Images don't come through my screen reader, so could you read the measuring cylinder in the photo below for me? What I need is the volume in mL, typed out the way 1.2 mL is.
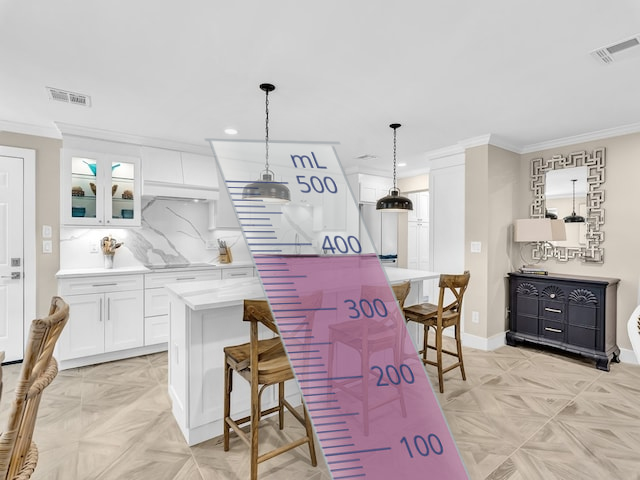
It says 380 mL
